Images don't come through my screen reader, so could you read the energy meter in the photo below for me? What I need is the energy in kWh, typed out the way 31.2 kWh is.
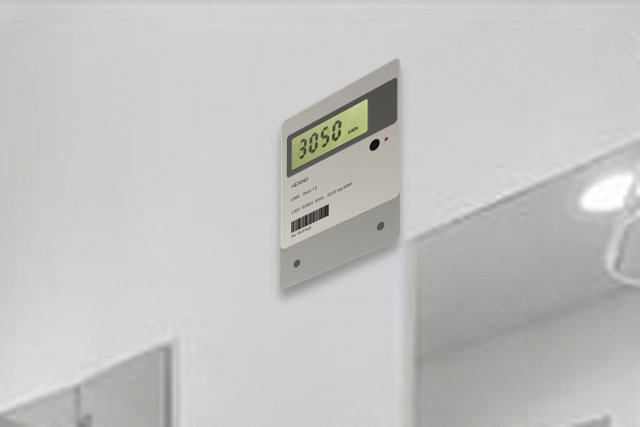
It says 3050 kWh
